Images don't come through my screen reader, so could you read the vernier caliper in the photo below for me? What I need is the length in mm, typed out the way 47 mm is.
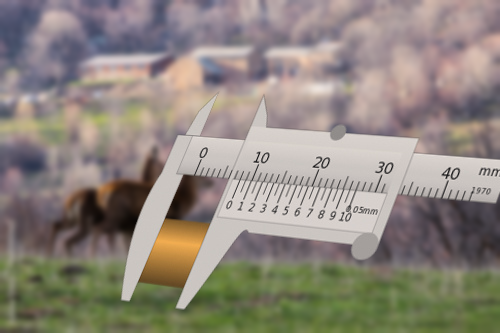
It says 8.0 mm
